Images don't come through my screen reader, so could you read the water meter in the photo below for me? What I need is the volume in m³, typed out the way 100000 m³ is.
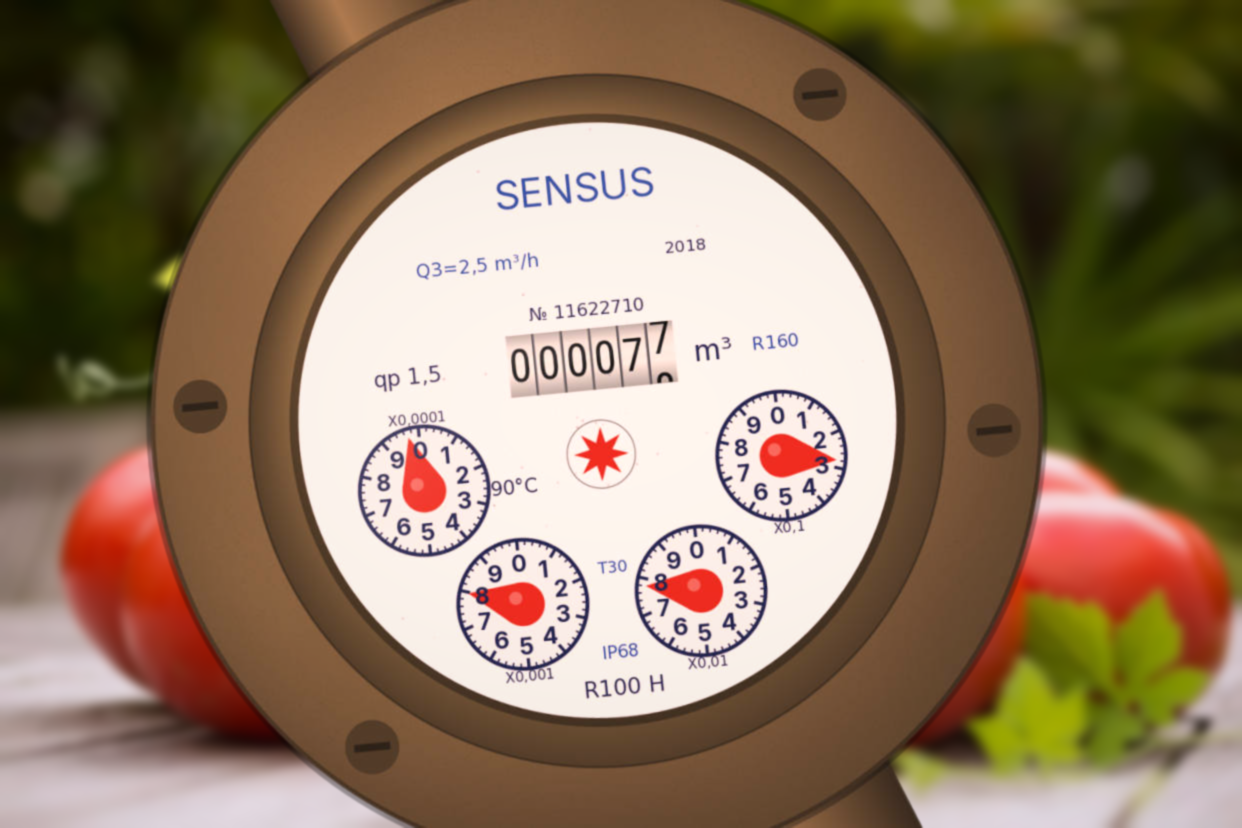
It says 77.2779 m³
